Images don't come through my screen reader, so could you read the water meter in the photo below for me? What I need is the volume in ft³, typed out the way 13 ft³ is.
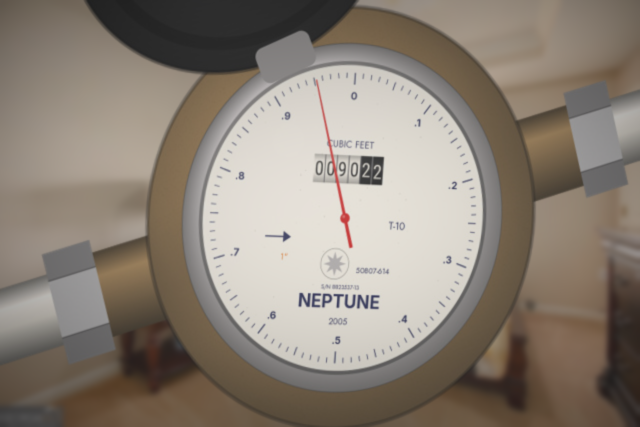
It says 9021.95 ft³
